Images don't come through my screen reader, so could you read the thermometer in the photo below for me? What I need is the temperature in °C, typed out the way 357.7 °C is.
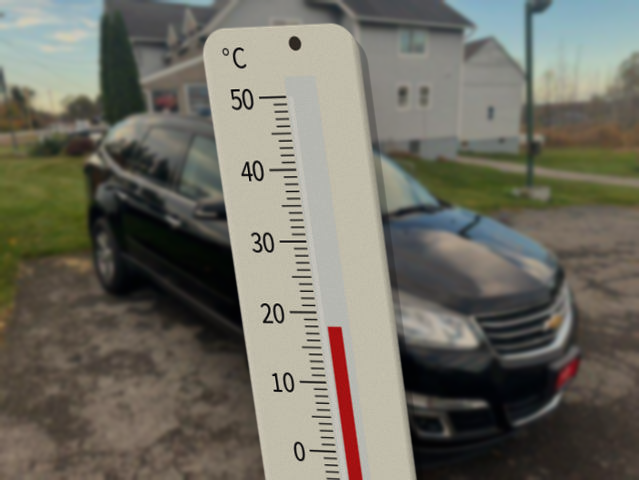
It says 18 °C
